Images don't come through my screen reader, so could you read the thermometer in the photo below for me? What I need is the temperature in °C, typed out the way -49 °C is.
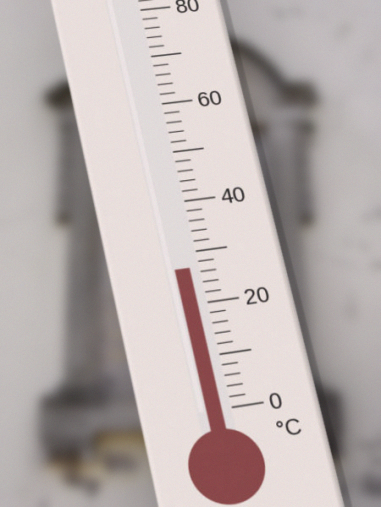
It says 27 °C
